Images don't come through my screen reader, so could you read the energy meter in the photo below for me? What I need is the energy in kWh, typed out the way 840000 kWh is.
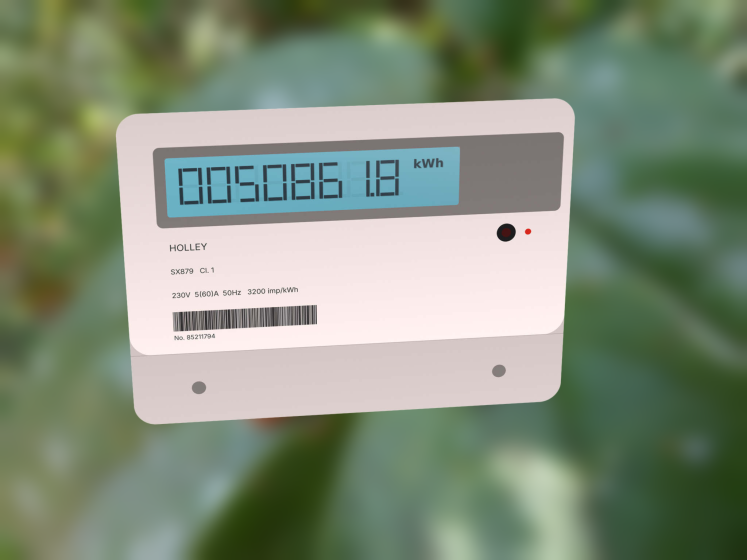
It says 50861.8 kWh
